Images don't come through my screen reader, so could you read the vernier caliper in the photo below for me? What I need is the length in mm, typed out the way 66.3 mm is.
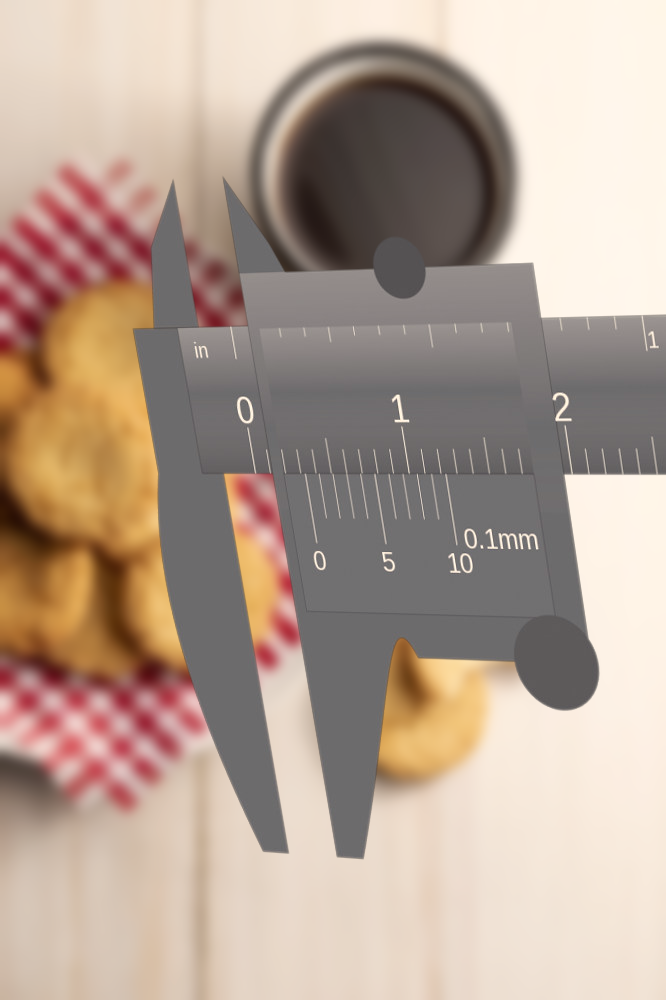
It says 3.3 mm
